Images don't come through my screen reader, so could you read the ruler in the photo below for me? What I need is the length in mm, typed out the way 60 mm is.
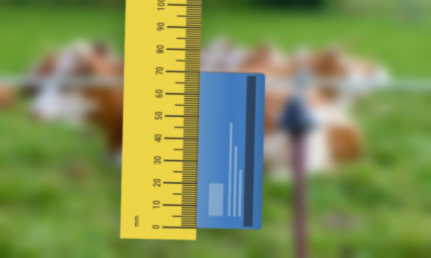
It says 70 mm
